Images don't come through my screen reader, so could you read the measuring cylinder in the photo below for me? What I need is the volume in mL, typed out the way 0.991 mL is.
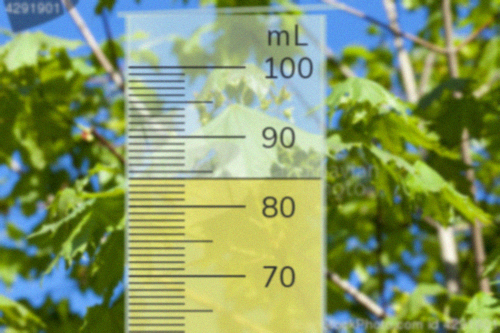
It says 84 mL
